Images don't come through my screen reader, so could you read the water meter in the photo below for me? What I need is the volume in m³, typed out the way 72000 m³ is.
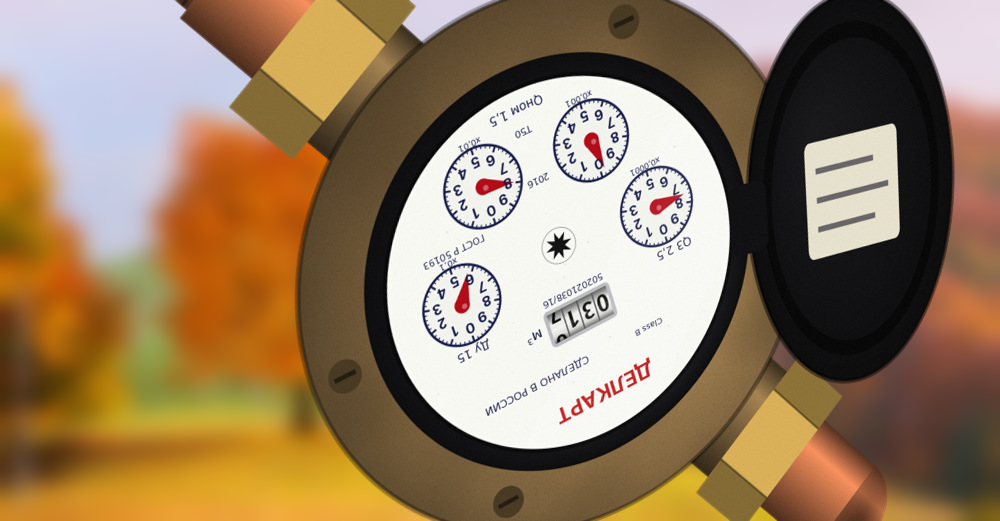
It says 316.5797 m³
